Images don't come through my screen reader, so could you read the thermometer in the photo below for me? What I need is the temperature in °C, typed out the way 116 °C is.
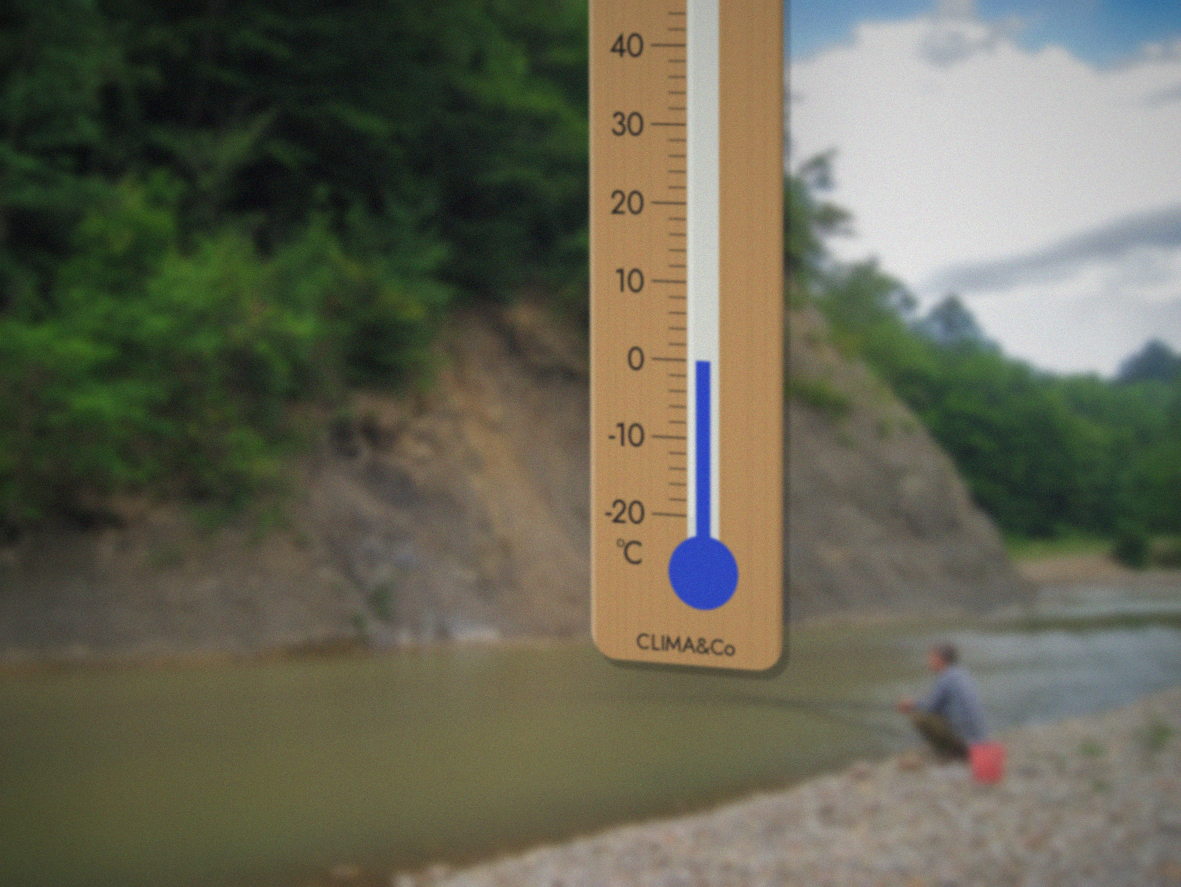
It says 0 °C
